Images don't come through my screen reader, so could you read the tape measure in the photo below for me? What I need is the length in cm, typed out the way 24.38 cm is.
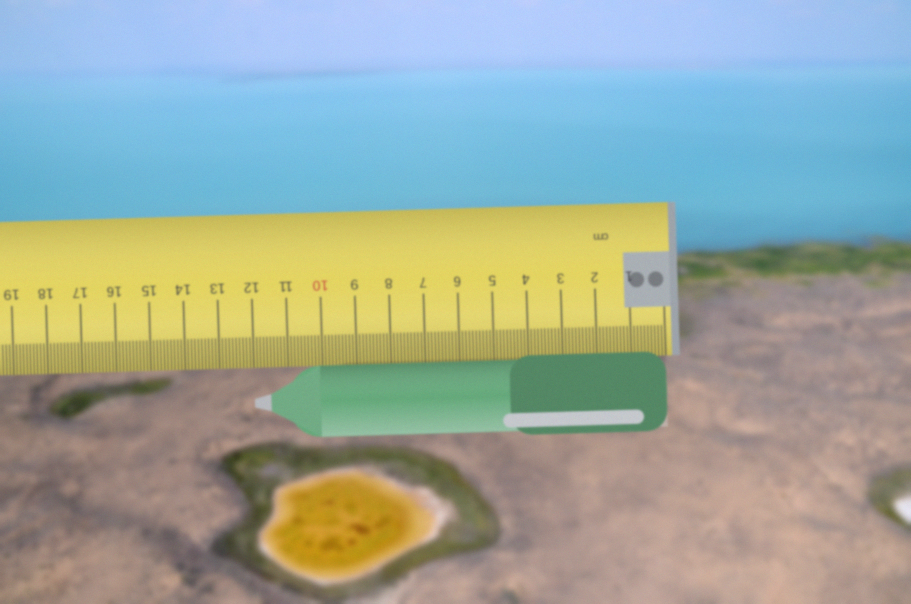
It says 12 cm
